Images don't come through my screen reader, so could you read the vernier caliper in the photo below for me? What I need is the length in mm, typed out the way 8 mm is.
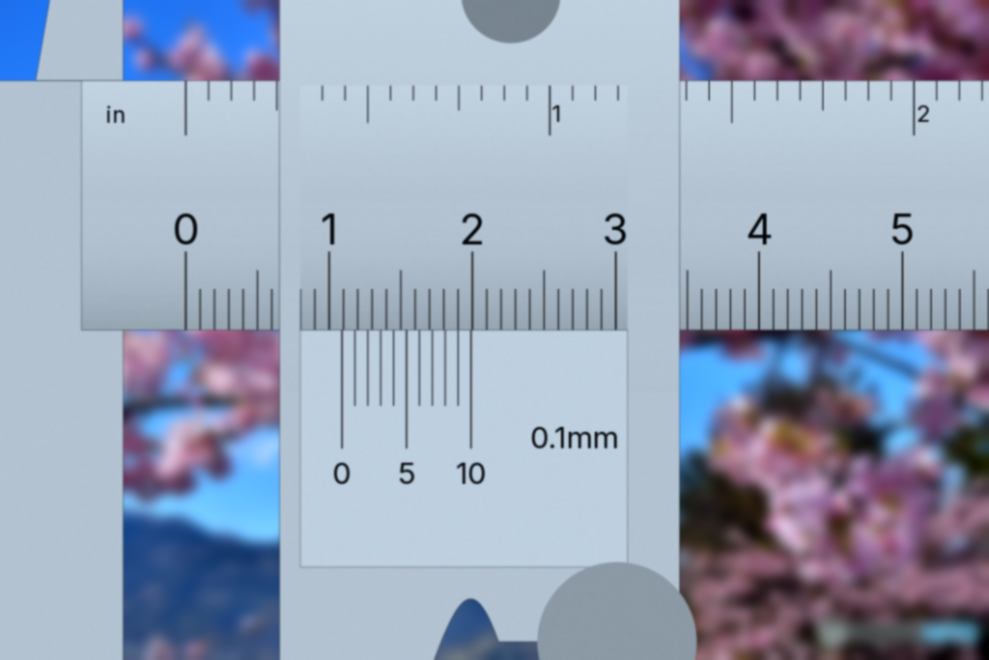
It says 10.9 mm
